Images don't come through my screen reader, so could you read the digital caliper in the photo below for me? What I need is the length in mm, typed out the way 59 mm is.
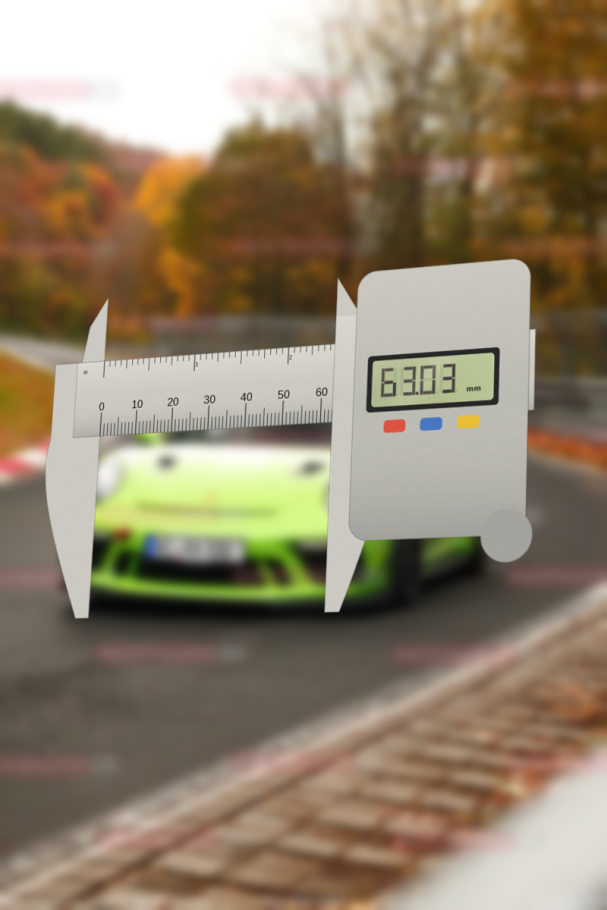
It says 63.03 mm
